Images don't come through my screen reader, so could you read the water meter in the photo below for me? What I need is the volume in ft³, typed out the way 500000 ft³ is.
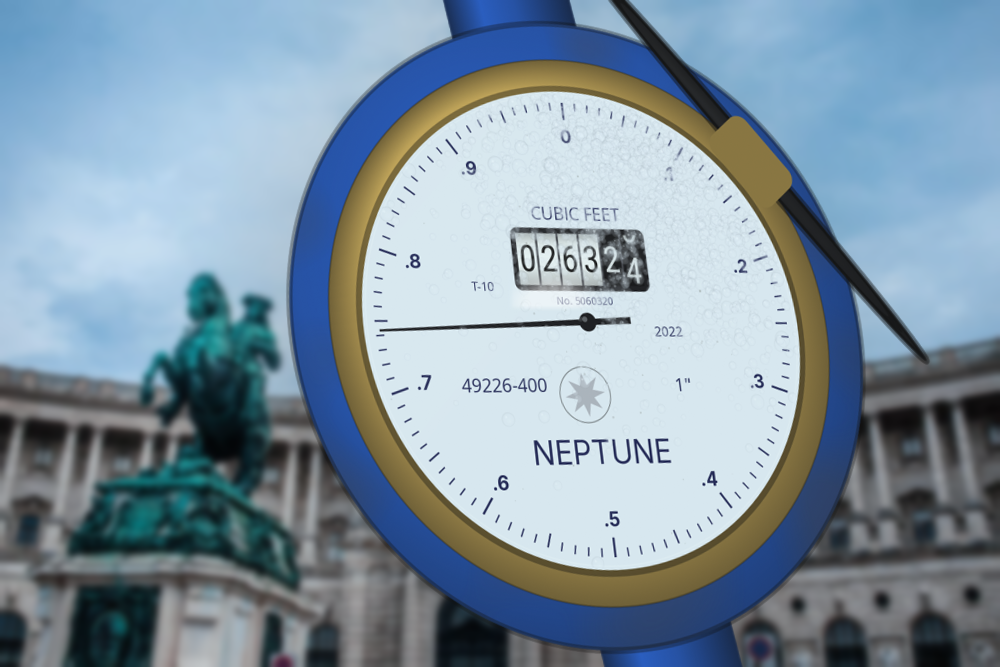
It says 26323.74 ft³
